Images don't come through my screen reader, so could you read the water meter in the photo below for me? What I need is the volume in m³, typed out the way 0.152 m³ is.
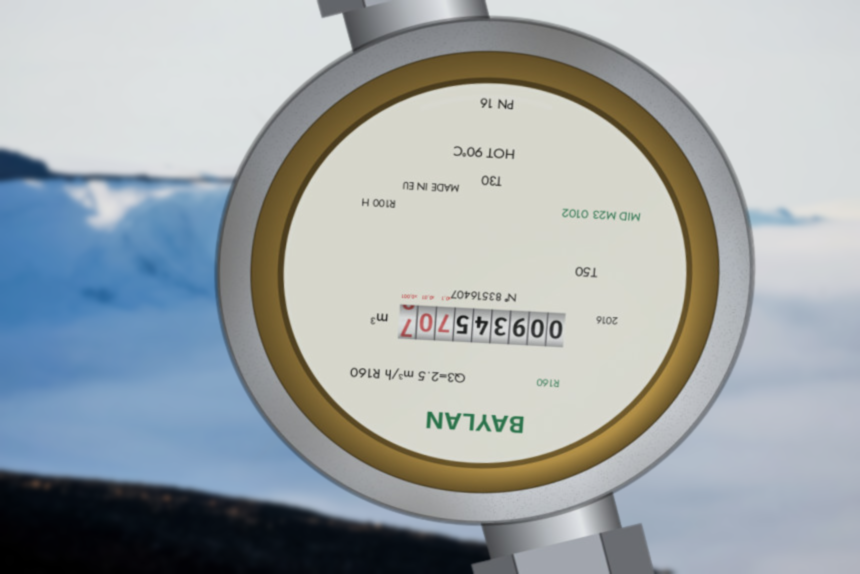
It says 9345.707 m³
